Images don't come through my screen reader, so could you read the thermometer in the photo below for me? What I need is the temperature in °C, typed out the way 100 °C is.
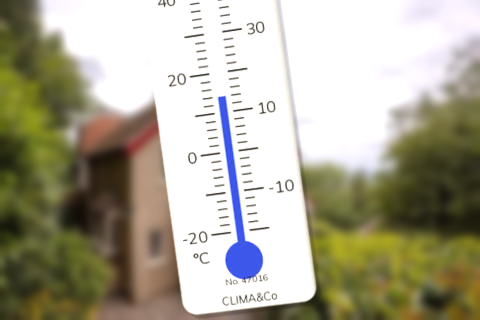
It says 14 °C
